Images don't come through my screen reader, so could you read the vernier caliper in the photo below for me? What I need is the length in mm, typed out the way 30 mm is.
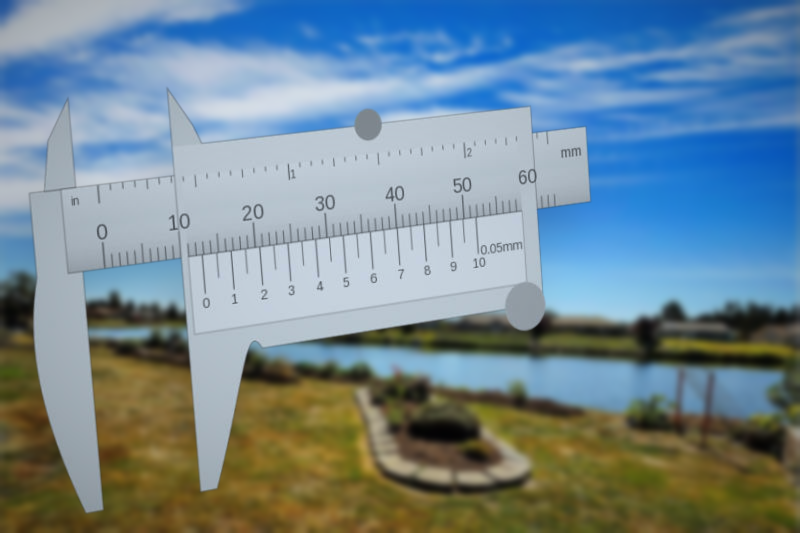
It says 12.8 mm
